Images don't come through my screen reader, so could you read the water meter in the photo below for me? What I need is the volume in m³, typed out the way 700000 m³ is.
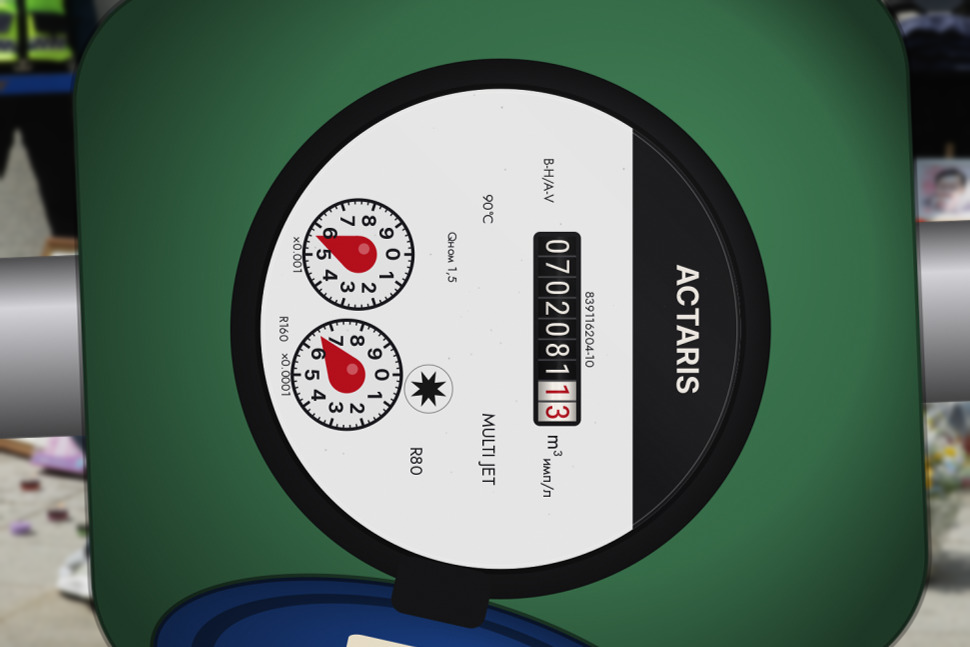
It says 702081.1356 m³
